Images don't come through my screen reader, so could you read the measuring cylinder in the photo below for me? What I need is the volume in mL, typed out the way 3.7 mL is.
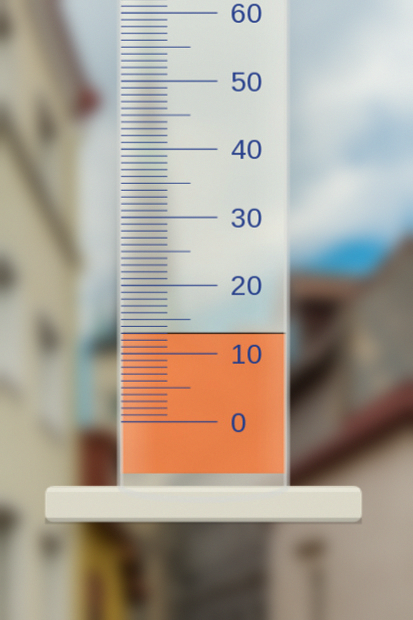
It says 13 mL
